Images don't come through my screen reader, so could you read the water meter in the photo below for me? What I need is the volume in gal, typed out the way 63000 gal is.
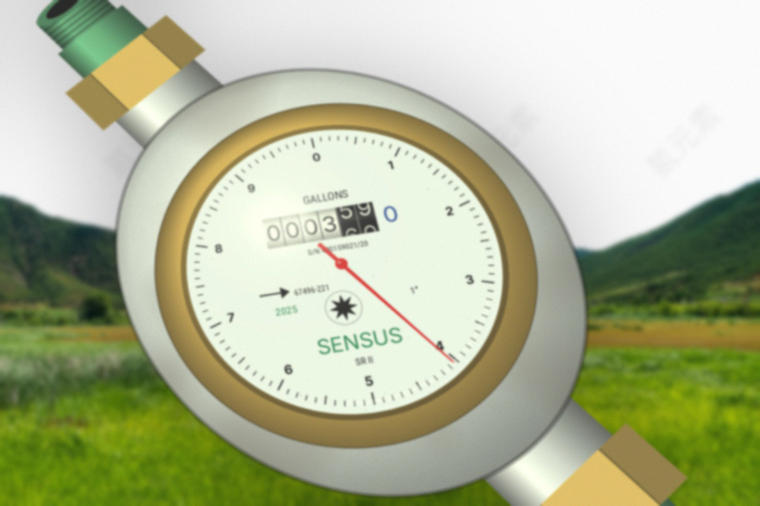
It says 3594.0 gal
